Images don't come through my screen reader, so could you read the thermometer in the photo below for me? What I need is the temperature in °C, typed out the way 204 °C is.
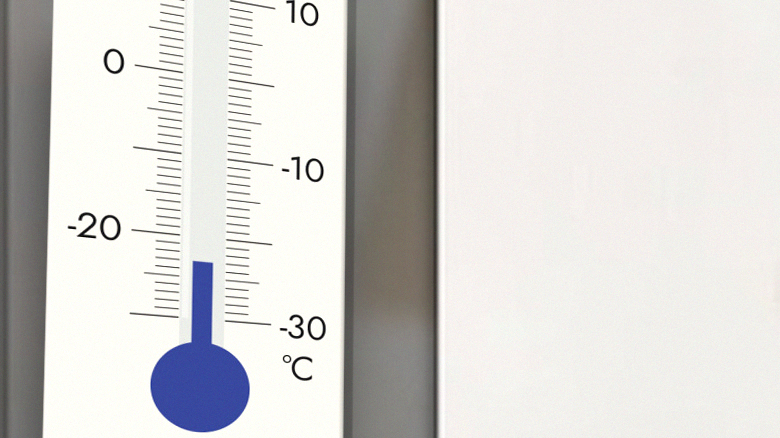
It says -23 °C
